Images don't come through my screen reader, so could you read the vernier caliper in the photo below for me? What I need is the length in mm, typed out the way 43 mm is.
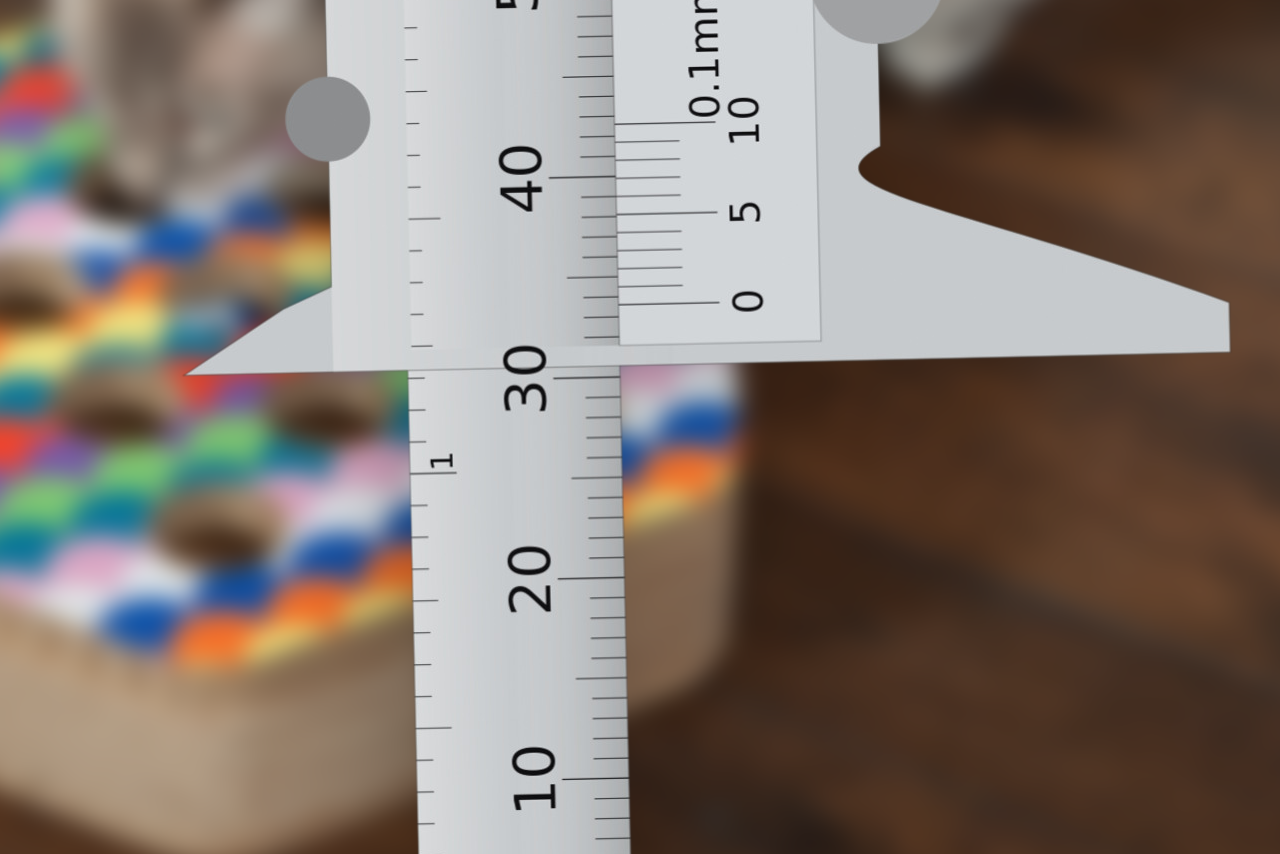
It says 33.6 mm
